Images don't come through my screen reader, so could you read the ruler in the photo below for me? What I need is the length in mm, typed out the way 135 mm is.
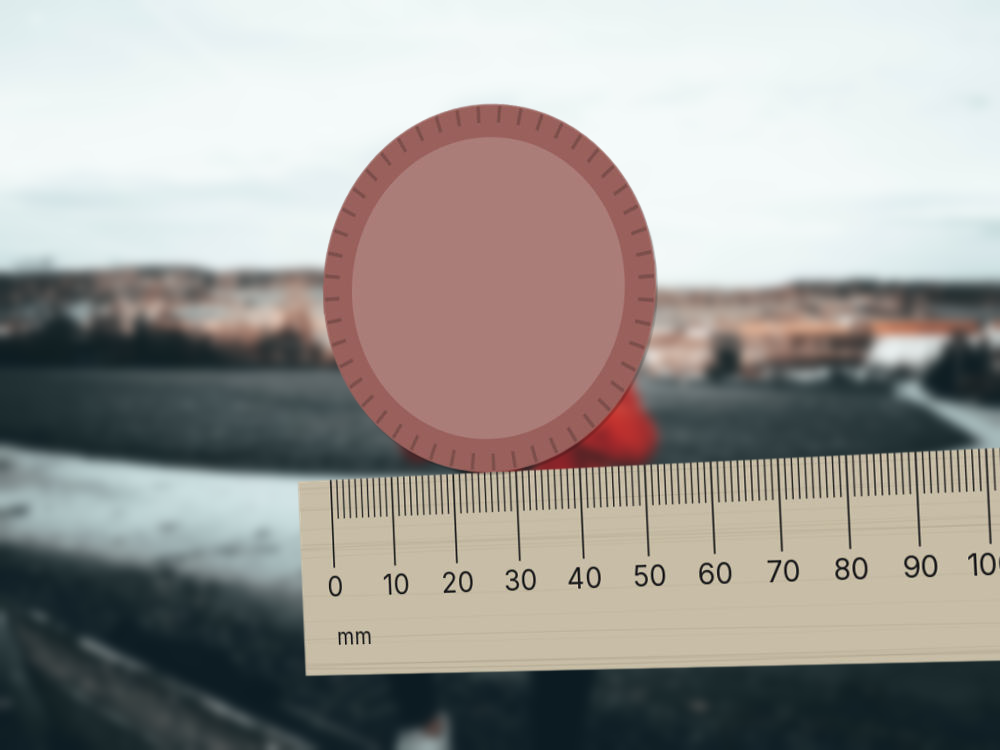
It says 53 mm
